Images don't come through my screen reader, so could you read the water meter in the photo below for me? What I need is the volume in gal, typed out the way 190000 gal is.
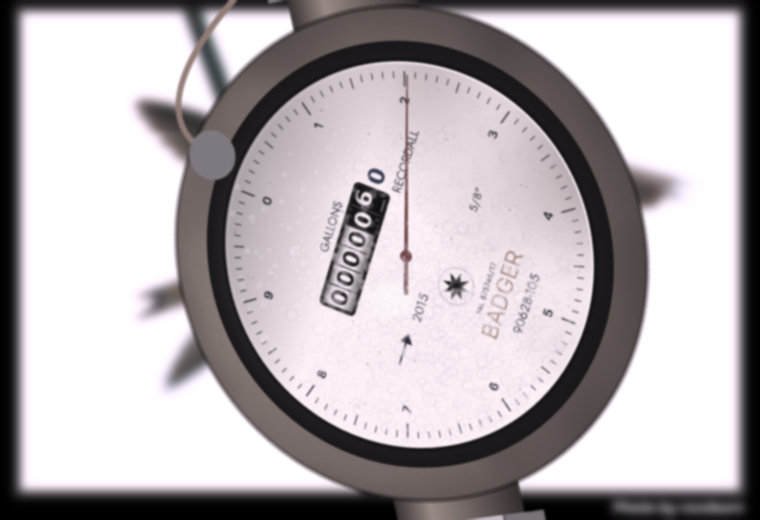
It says 62.0 gal
